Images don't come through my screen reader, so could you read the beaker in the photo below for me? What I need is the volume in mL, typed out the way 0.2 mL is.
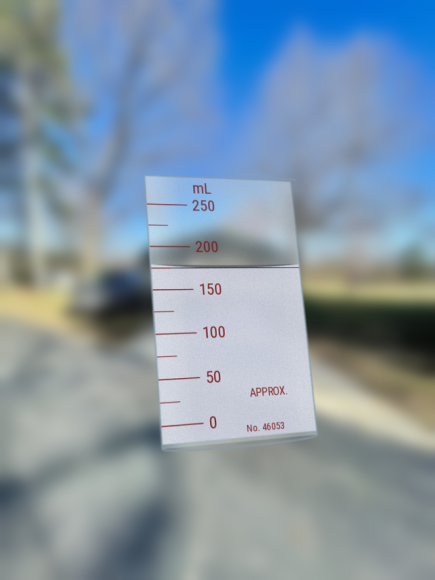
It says 175 mL
